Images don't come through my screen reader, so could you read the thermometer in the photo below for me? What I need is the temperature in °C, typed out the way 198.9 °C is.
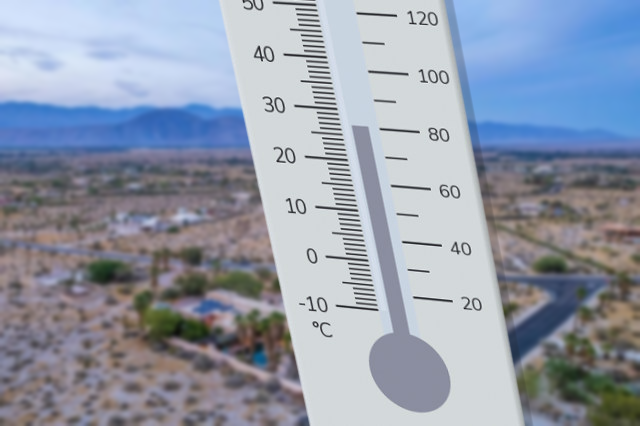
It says 27 °C
